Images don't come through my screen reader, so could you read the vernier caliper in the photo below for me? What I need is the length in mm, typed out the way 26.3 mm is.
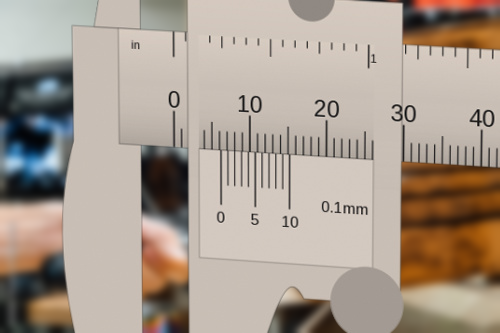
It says 6.2 mm
